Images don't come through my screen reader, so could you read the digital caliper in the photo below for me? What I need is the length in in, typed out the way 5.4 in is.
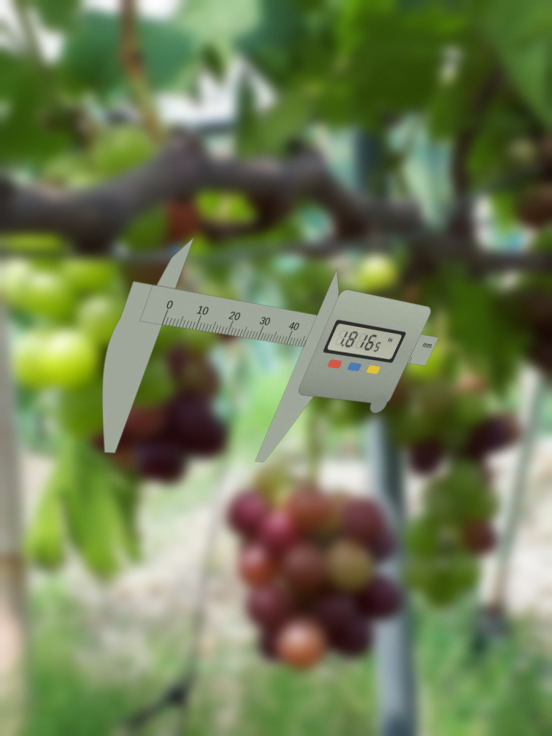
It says 1.8165 in
